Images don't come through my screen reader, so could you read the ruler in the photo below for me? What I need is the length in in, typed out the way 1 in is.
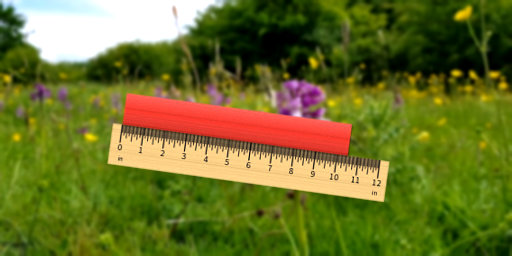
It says 10.5 in
